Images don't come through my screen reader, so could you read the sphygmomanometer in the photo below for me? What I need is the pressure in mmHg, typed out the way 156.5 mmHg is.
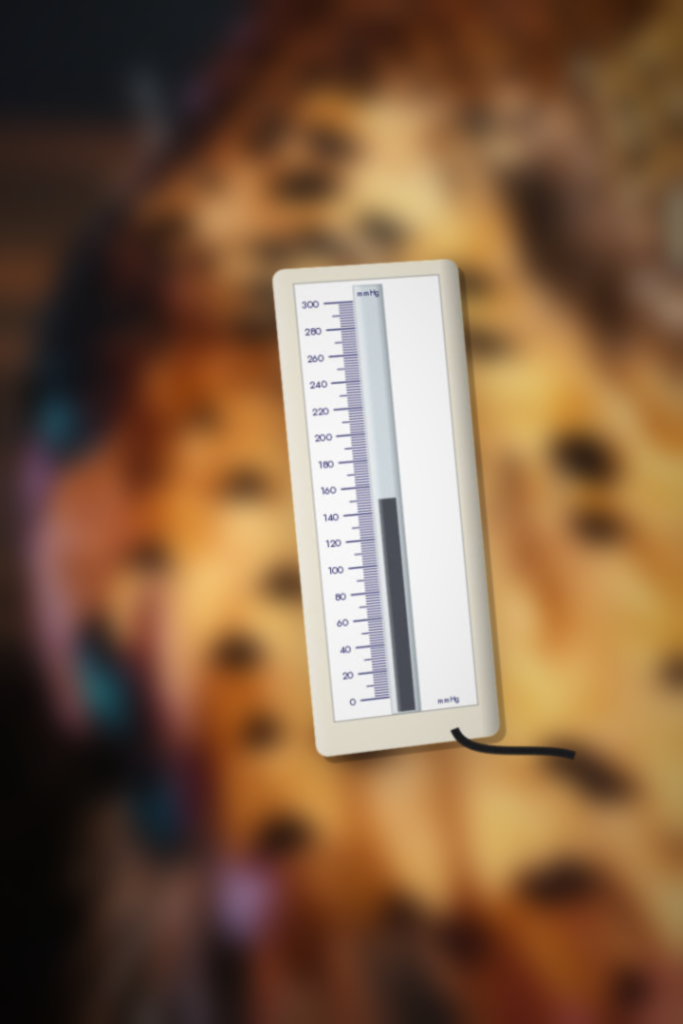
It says 150 mmHg
